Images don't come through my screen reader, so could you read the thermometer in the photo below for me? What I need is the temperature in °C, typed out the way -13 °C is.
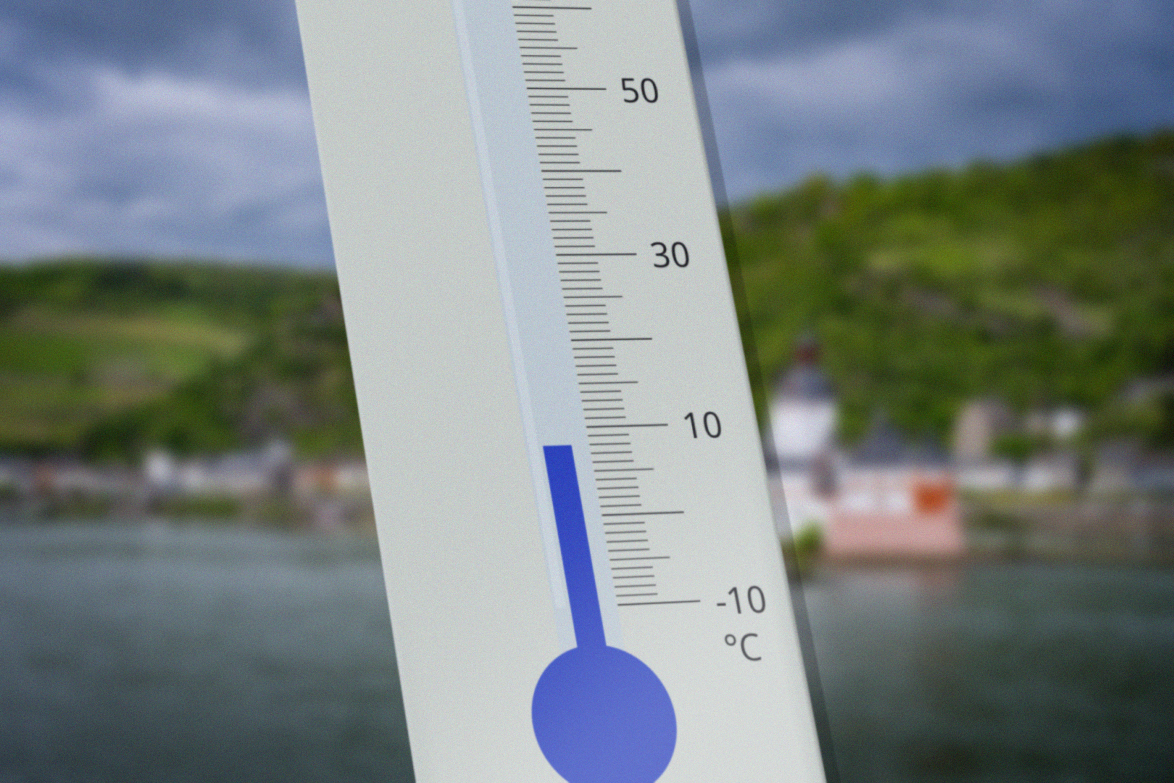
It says 8 °C
